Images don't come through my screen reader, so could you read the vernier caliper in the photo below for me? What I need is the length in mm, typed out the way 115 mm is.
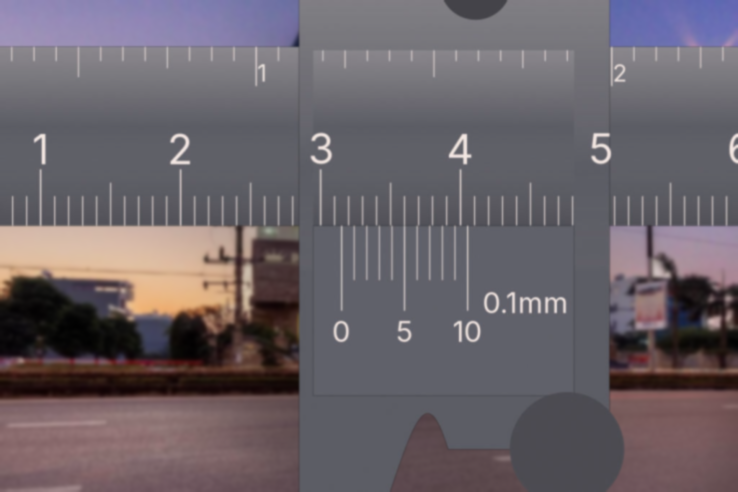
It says 31.5 mm
